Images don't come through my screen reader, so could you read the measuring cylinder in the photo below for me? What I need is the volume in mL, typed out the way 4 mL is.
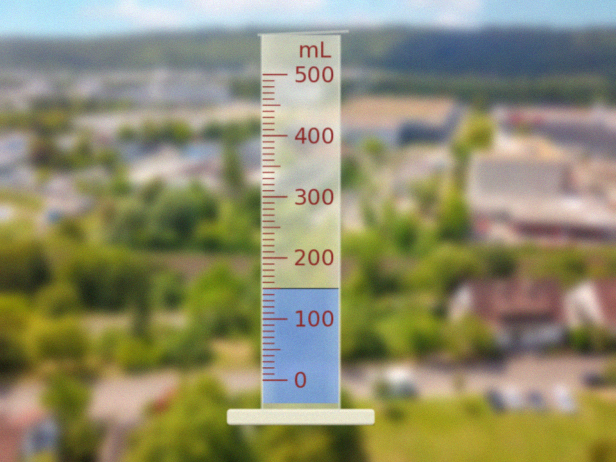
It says 150 mL
